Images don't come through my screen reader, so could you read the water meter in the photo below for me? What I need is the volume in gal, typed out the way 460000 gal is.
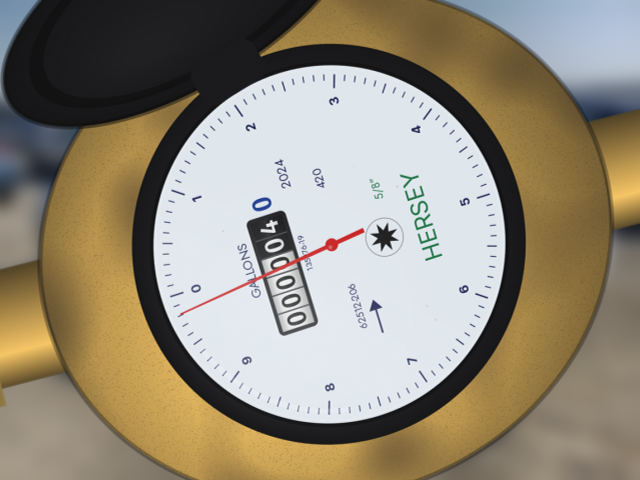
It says 39.8 gal
